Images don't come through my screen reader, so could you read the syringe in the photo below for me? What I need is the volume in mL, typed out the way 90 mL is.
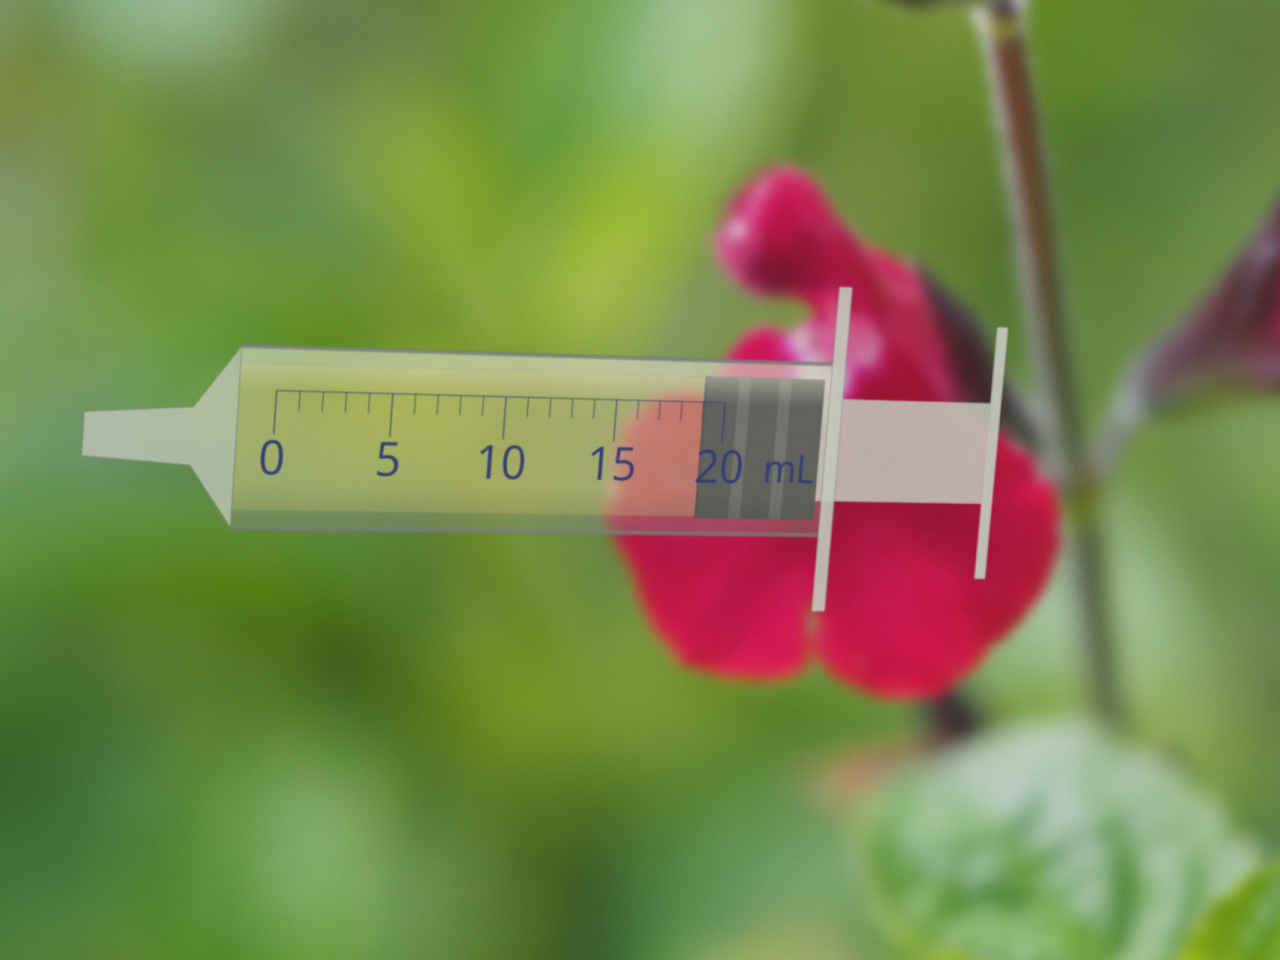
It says 19 mL
